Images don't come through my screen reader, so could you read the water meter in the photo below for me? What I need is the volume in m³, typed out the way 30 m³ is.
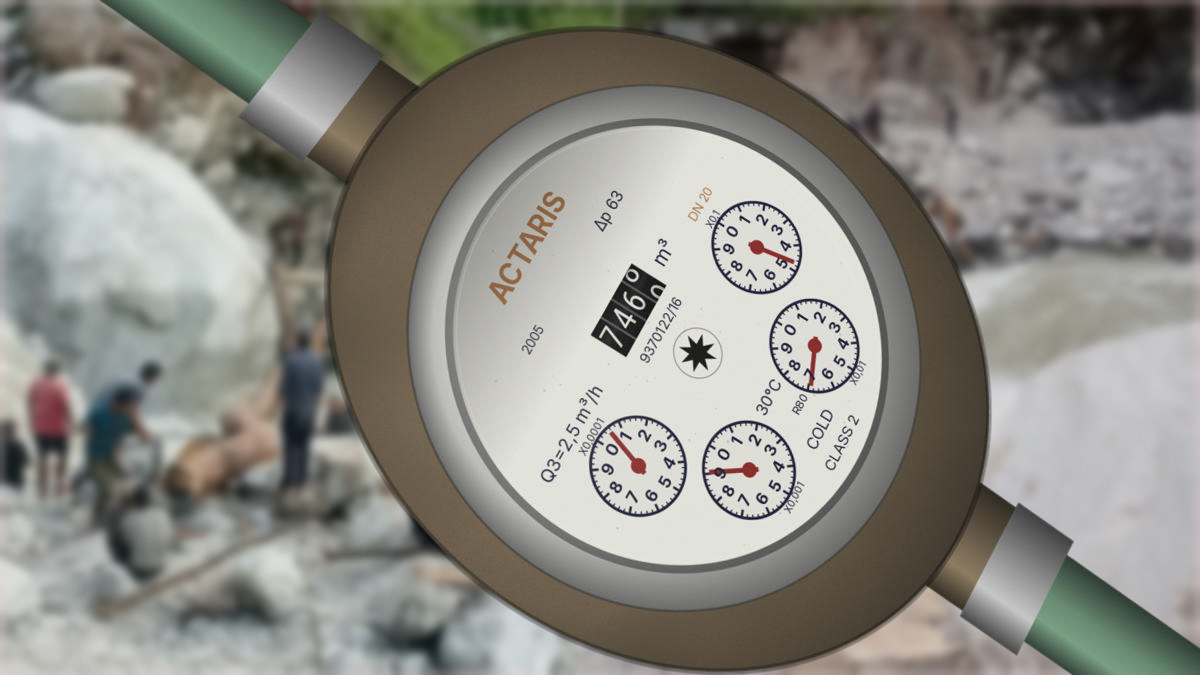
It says 7468.4690 m³
